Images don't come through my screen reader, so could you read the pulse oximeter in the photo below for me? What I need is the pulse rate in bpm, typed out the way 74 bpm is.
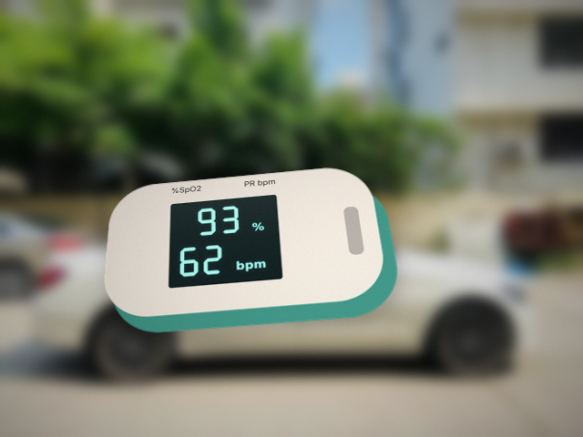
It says 62 bpm
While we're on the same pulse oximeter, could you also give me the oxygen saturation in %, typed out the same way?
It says 93 %
